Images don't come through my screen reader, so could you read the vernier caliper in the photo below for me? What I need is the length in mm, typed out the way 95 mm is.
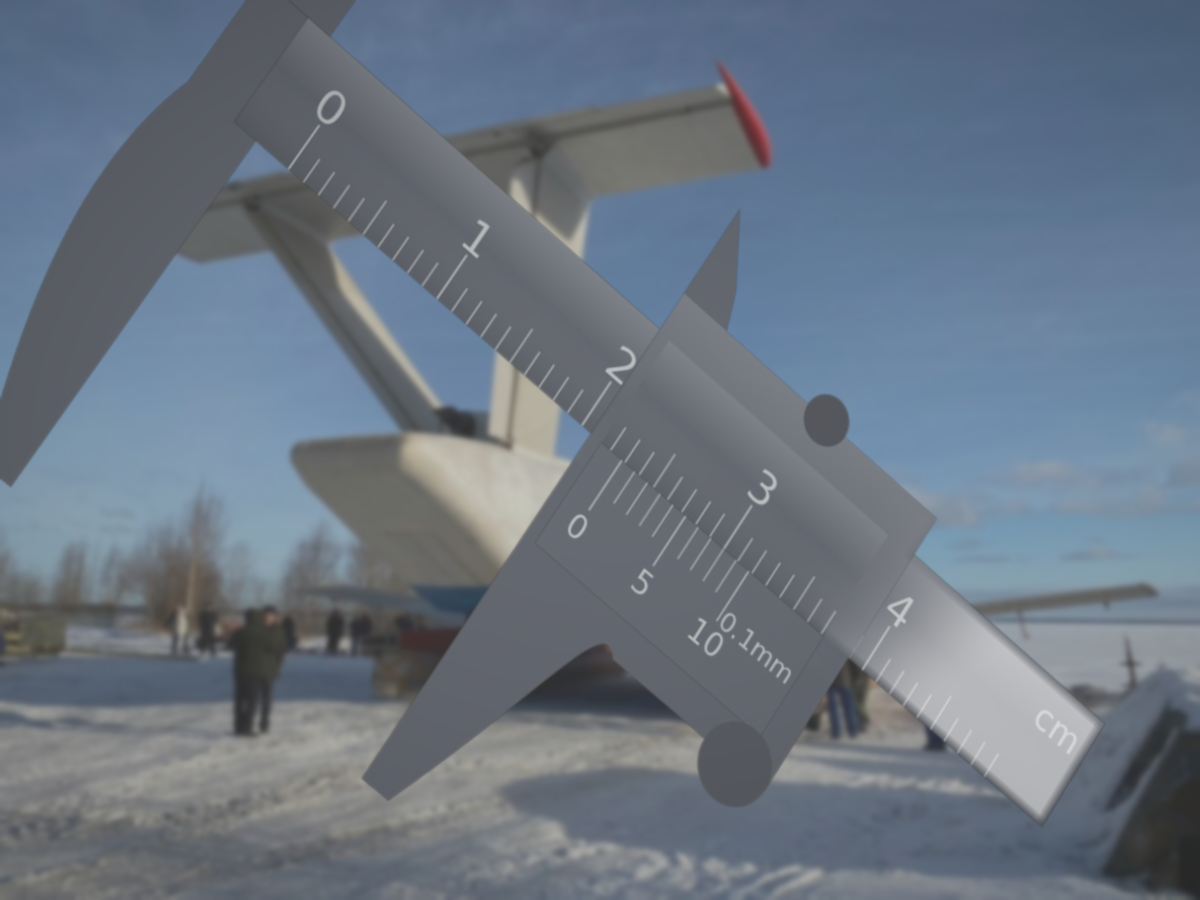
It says 22.8 mm
